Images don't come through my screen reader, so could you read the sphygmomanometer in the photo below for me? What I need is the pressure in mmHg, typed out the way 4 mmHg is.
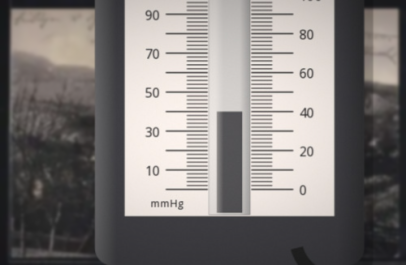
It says 40 mmHg
